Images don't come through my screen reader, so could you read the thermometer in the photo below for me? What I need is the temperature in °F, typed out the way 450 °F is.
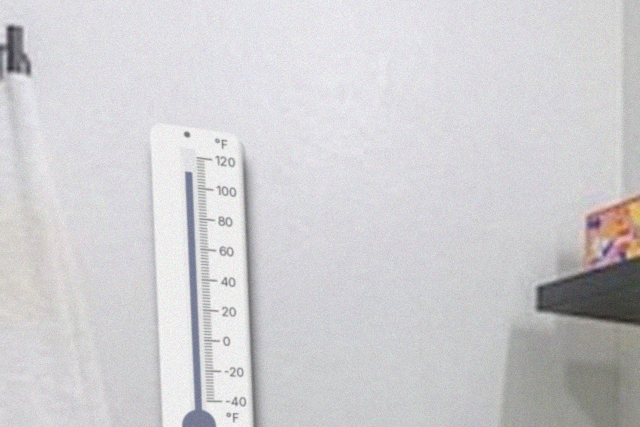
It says 110 °F
